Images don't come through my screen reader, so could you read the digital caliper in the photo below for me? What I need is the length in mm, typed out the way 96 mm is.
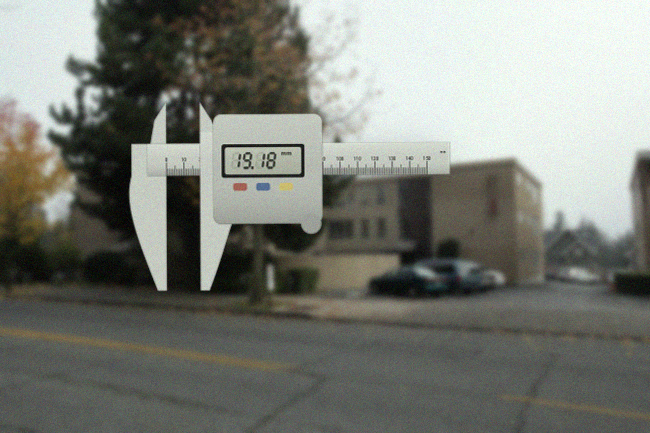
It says 19.18 mm
